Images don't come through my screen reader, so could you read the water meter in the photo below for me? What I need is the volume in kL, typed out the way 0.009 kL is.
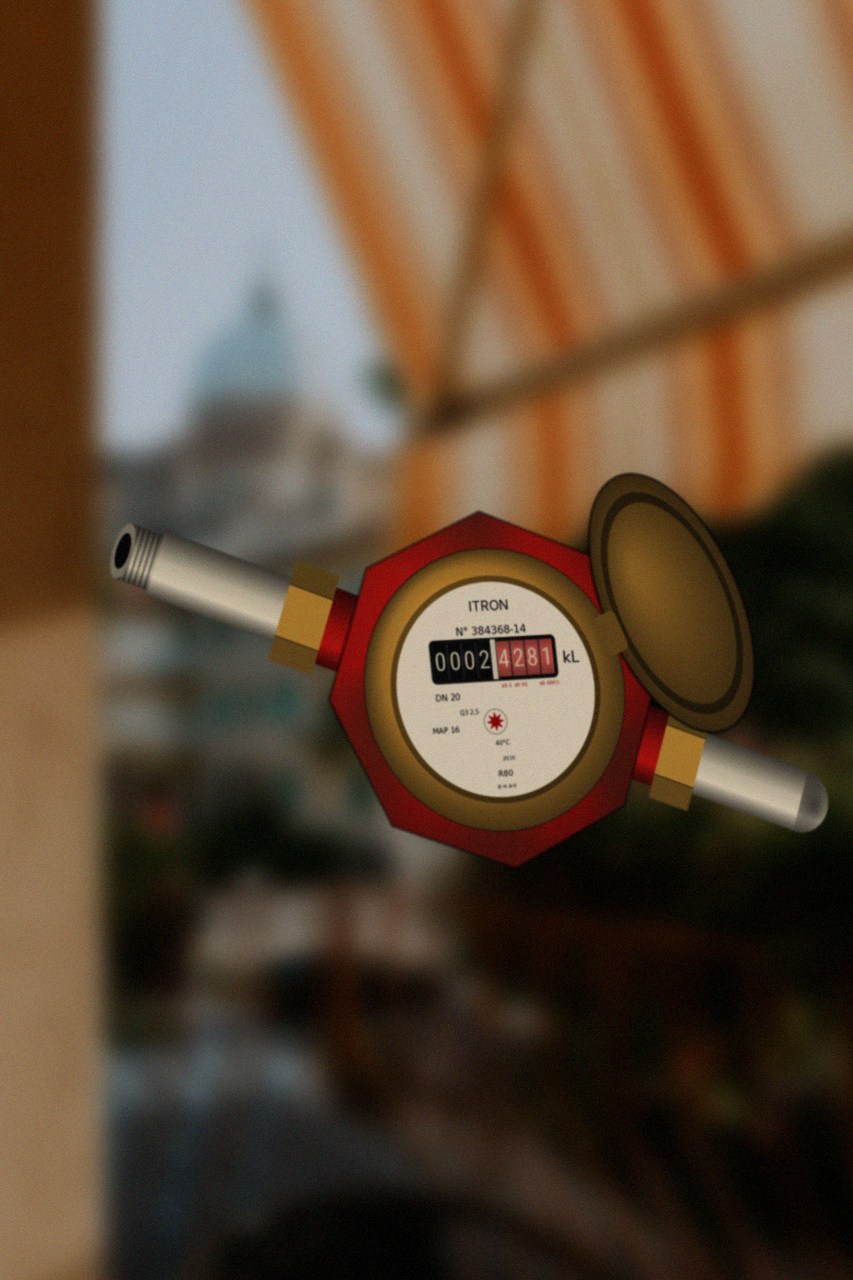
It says 2.4281 kL
